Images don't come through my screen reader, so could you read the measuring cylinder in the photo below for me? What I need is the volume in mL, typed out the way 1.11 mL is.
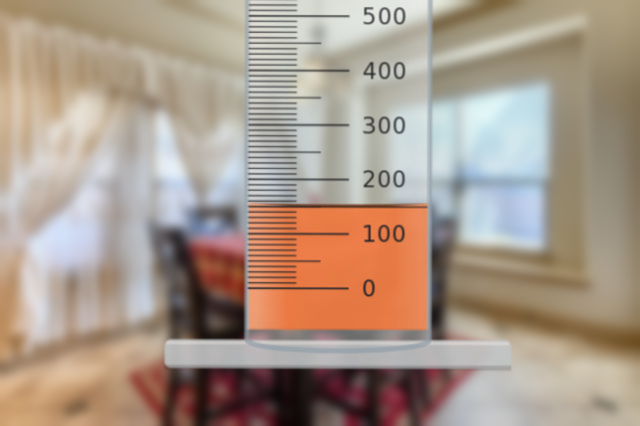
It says 150 mL
